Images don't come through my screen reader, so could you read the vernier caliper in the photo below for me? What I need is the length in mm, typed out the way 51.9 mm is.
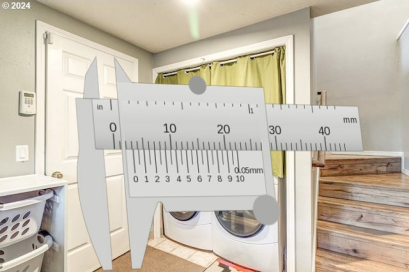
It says 3.2 mm
